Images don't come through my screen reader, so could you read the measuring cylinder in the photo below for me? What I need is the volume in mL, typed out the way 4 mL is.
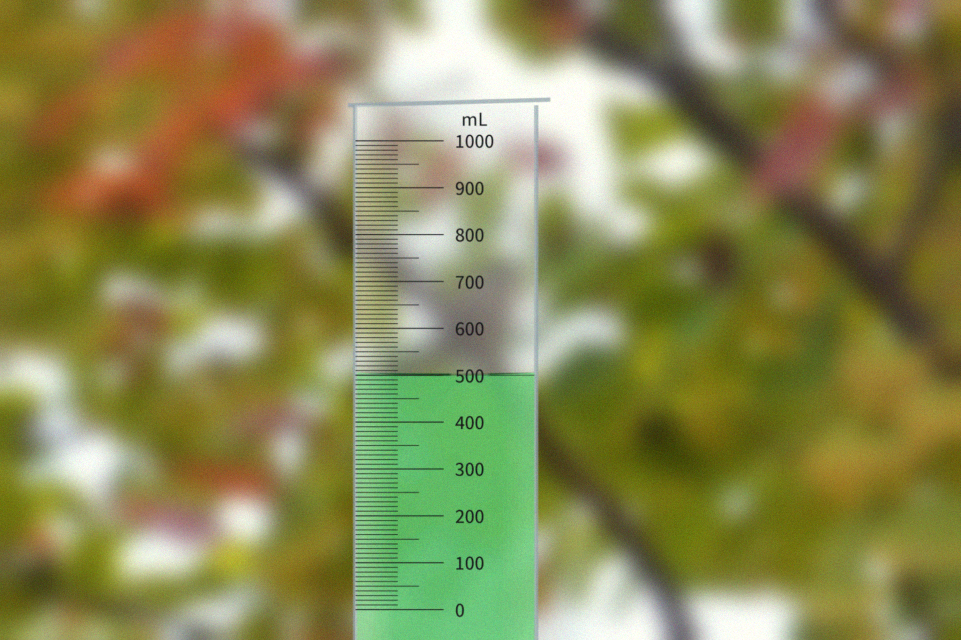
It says 500 mL
